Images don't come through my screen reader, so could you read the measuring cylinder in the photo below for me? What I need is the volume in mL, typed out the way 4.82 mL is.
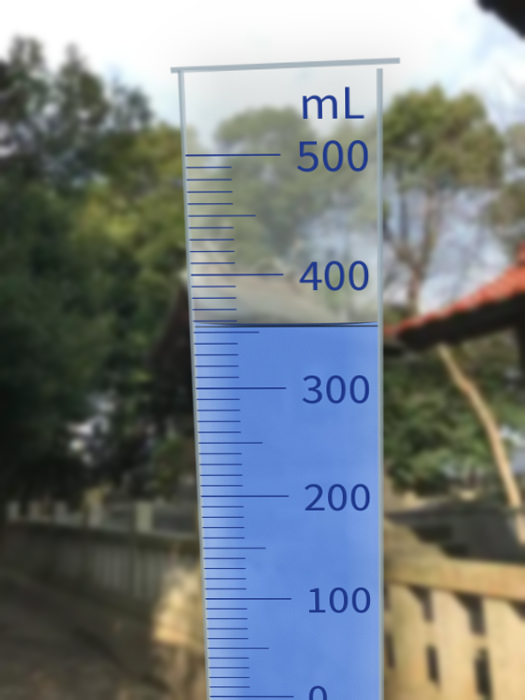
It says 355 mL
